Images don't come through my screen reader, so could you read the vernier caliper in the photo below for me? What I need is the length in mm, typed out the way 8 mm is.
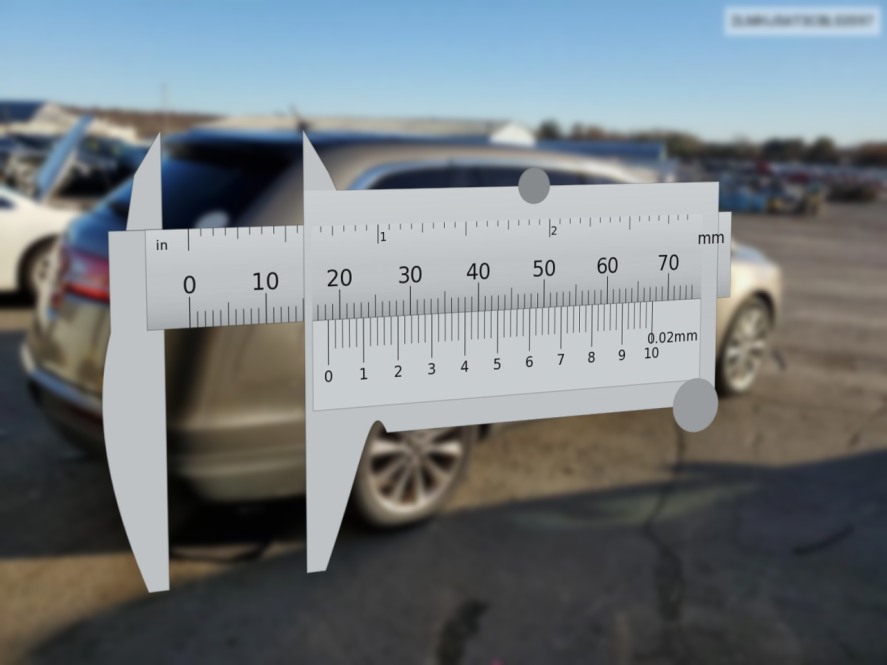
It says 18.4 mm
